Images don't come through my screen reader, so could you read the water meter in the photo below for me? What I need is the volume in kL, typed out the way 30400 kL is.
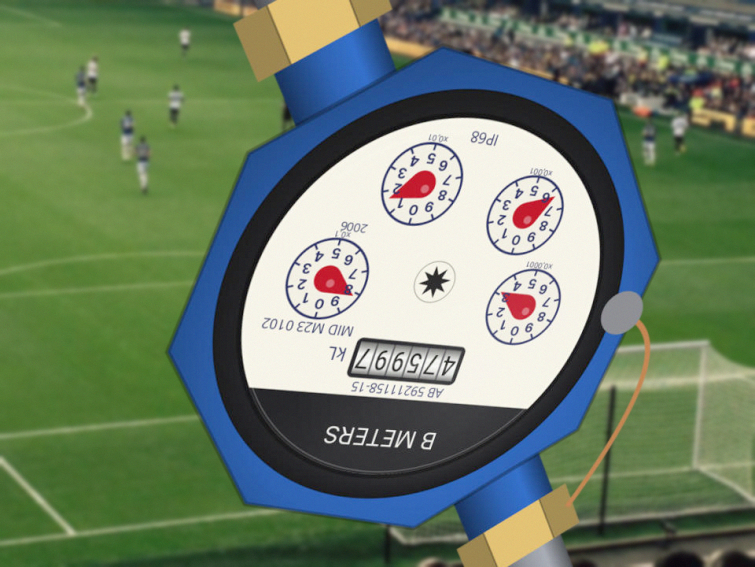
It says 475997.8163 kL
